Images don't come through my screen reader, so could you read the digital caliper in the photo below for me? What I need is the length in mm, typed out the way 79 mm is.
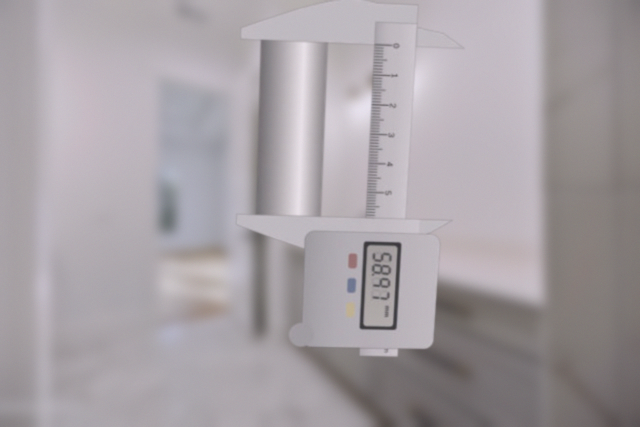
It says 58.97 mm
